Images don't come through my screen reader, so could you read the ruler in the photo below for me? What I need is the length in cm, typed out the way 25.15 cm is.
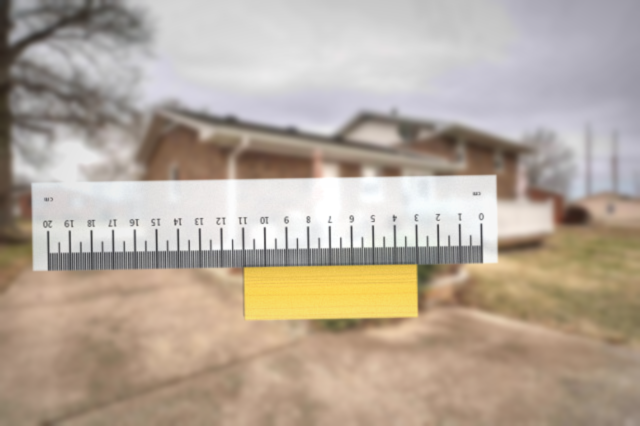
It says 8 cm
